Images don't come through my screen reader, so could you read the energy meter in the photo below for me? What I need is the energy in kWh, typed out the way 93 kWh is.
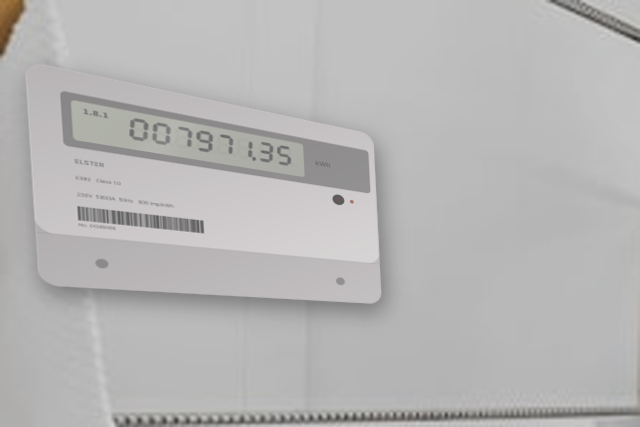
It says 7971.35 kWh
